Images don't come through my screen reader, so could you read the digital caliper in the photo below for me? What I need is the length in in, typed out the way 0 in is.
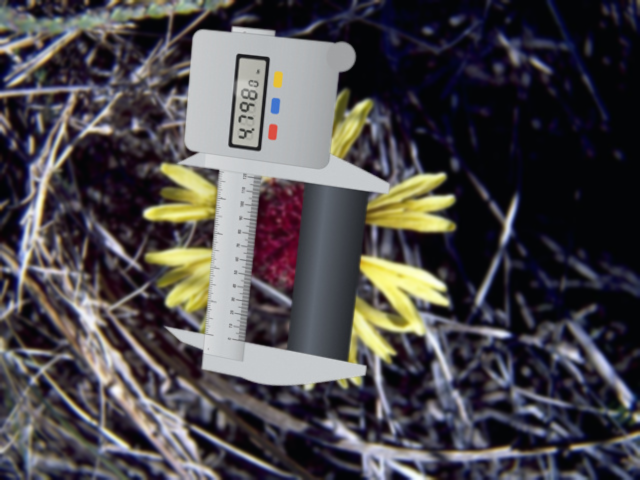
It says 4.7980 in
